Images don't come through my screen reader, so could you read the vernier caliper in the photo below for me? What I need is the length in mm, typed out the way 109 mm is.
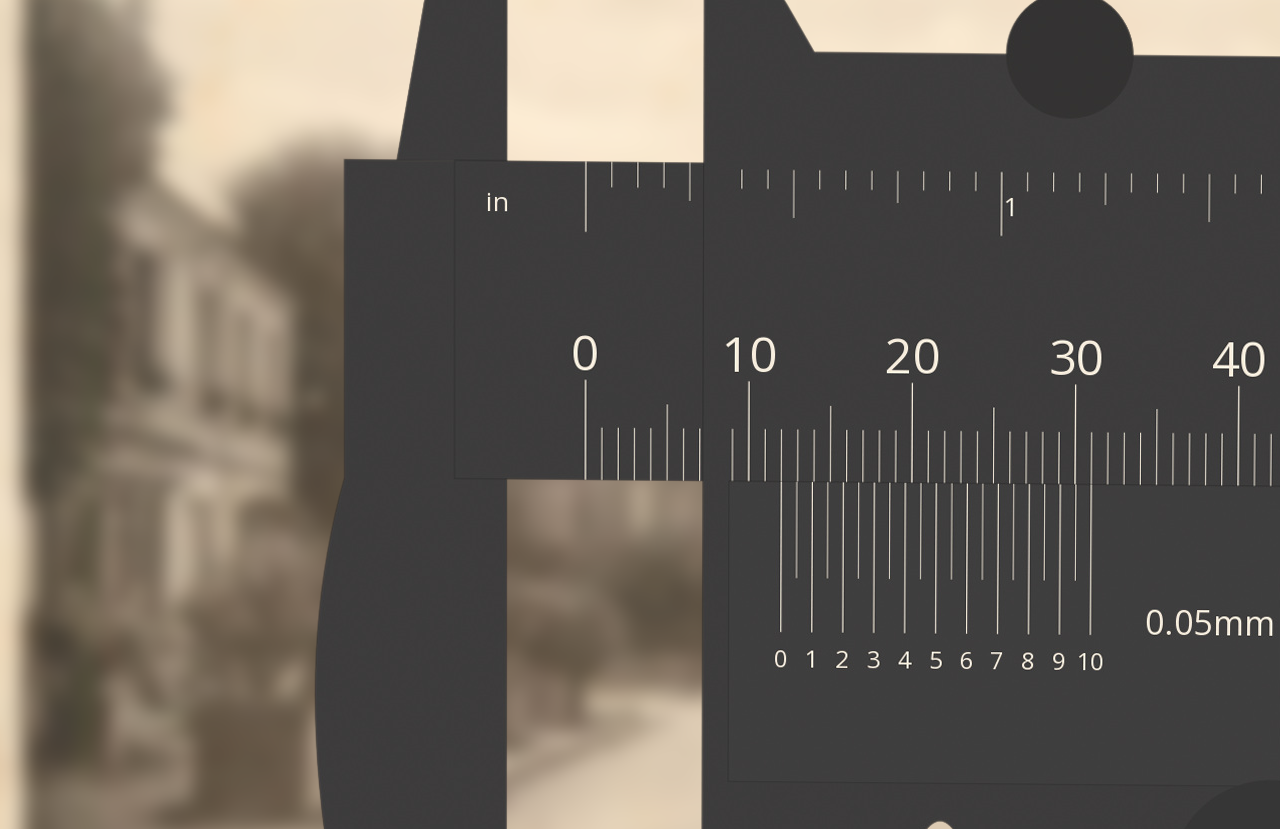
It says 12.0 mm
